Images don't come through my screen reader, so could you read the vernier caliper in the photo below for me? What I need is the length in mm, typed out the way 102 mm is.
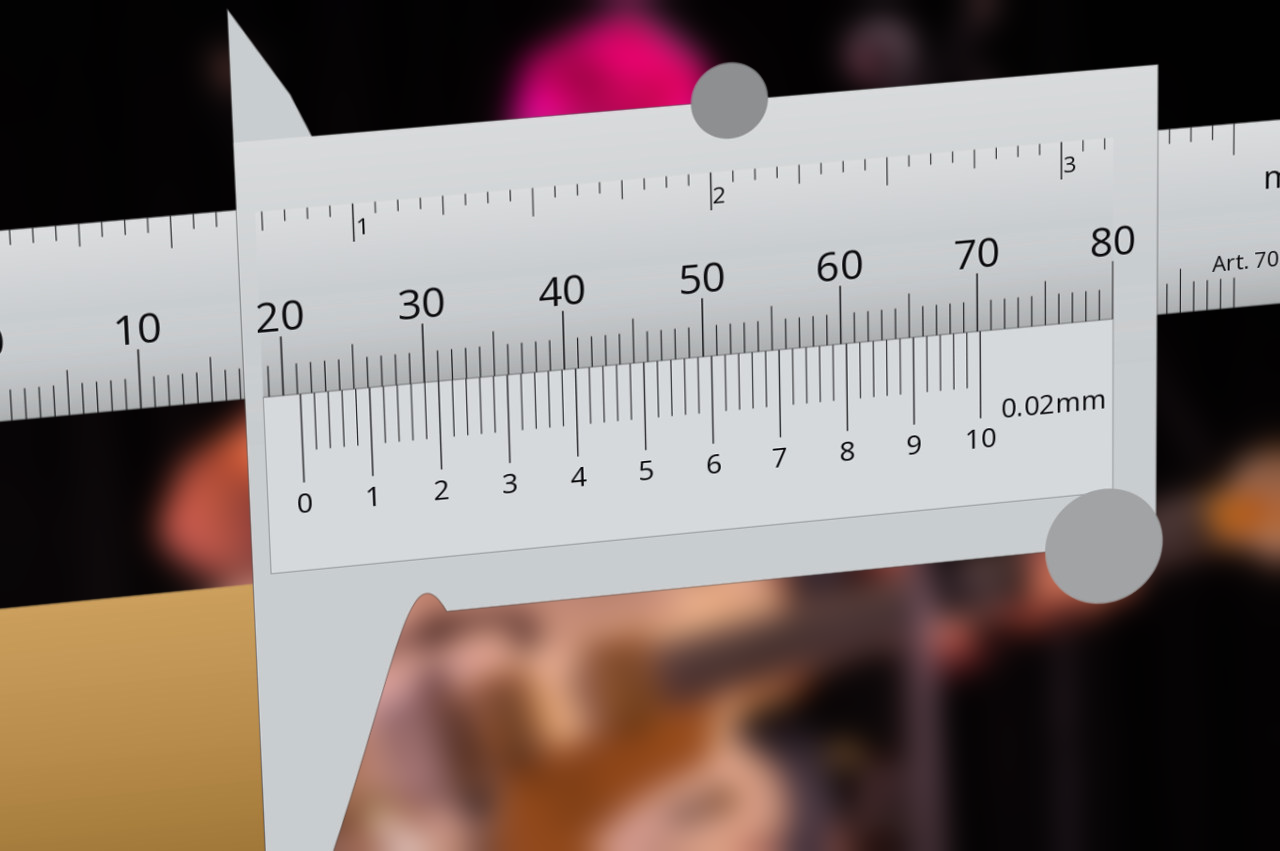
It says 21.2 mm
